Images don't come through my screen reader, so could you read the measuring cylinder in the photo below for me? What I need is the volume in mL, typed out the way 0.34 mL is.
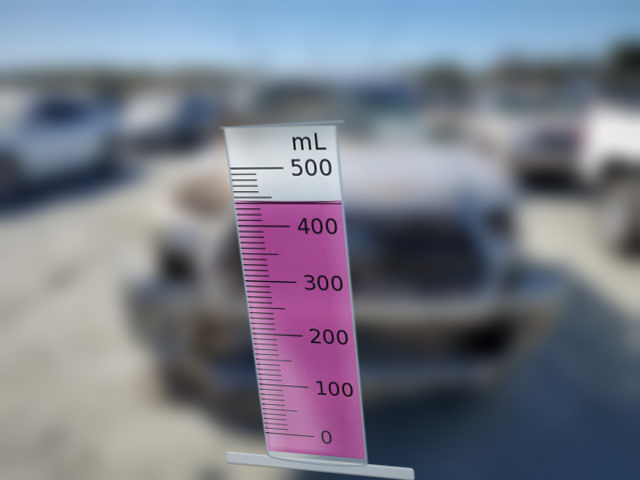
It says 440 mL
